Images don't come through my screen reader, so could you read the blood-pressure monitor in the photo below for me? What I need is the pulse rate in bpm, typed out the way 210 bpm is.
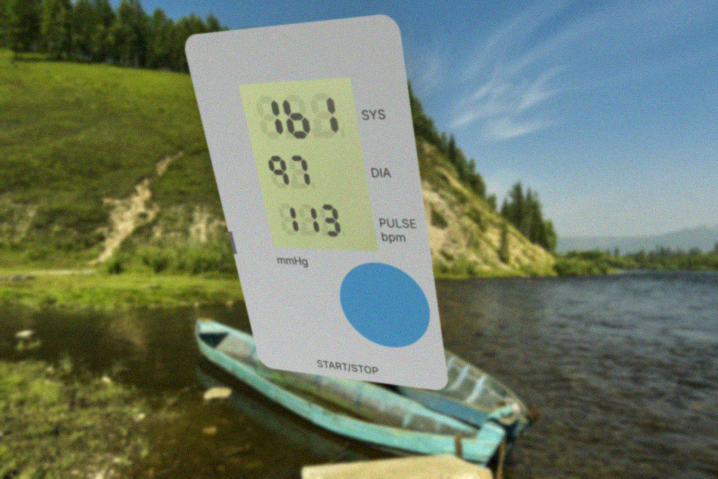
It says 113 bpm
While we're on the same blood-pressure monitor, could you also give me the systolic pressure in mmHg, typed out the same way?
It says 161 mmHg
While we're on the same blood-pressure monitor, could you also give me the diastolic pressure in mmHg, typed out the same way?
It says 97 mmHg
